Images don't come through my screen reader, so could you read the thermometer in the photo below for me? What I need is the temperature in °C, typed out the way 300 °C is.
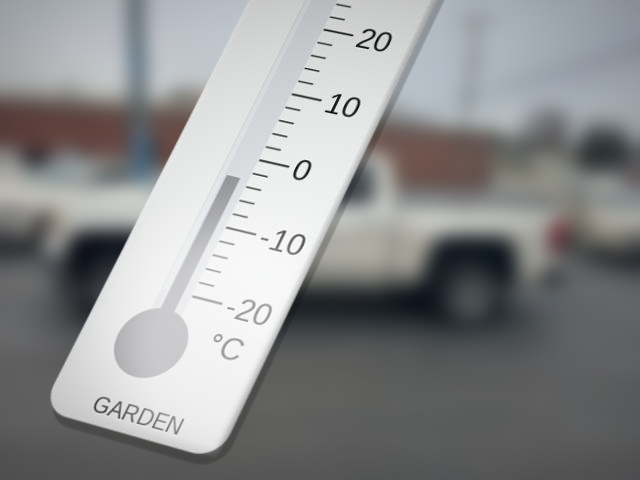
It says -3 °C
